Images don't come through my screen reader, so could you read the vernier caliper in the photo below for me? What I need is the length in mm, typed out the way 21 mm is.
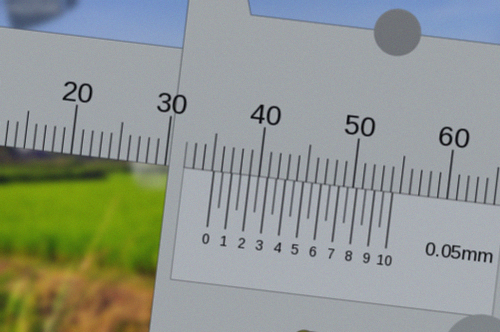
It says 35.2 mm
